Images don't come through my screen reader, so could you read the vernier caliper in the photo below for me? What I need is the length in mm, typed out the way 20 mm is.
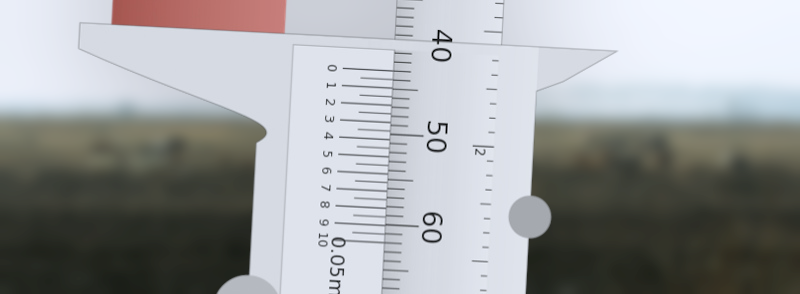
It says 43.0 mm
